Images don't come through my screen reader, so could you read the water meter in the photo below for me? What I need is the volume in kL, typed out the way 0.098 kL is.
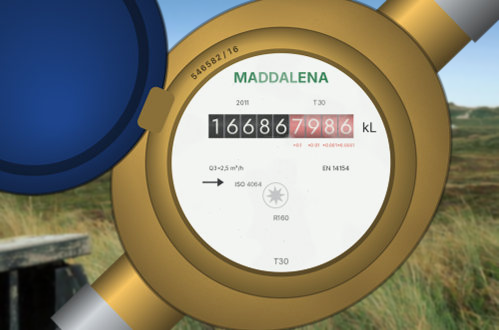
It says 16686.7986 kL
